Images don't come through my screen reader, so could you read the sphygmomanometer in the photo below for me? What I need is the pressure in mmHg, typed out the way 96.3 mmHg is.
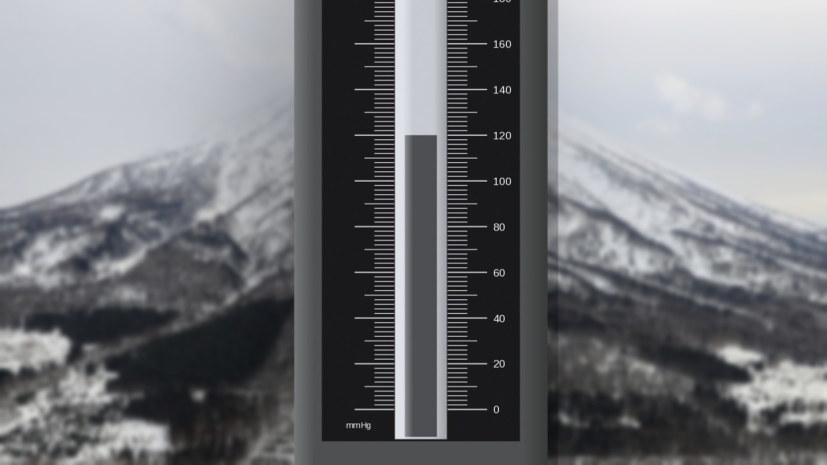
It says 120 mmHg
